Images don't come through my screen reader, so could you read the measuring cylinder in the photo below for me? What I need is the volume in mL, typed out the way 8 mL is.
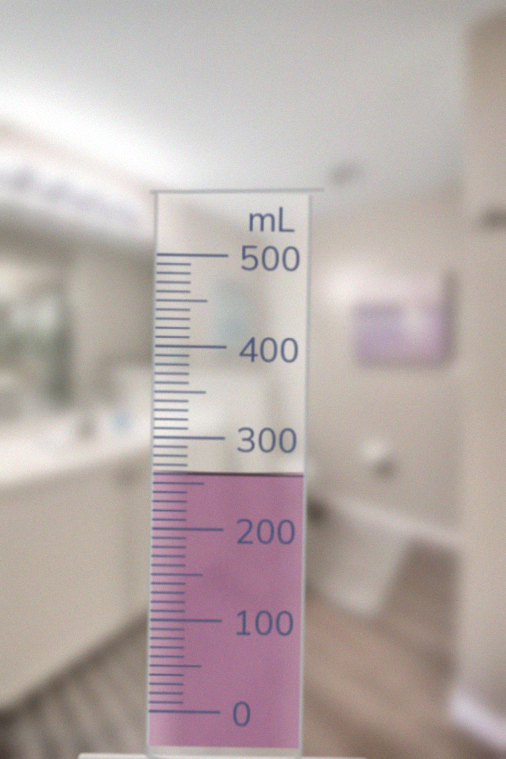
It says 260 mL
